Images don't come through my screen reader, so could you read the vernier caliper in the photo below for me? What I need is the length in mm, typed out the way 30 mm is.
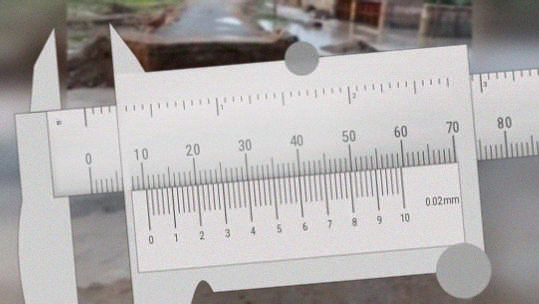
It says 10.5 mm
